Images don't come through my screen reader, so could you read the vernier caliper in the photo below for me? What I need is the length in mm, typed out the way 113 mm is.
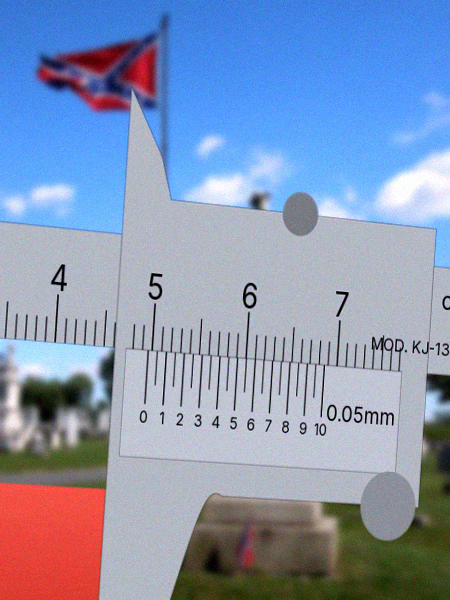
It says 49.6 mm
